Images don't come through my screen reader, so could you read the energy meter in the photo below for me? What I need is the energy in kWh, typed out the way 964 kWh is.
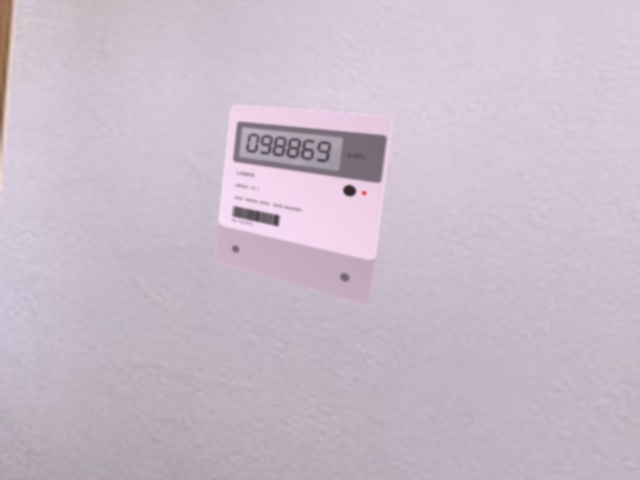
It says 98869 kWh
